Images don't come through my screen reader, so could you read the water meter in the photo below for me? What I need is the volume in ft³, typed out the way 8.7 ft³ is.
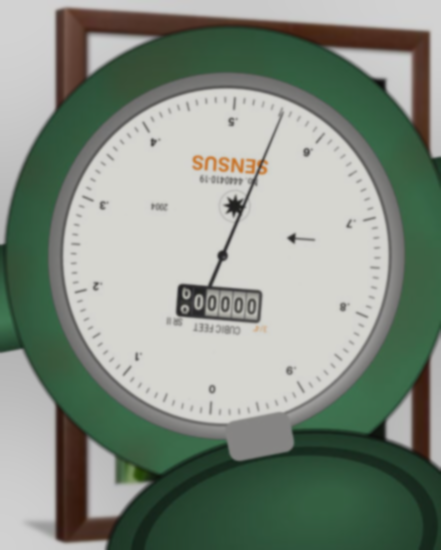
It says 8.55 ft³
